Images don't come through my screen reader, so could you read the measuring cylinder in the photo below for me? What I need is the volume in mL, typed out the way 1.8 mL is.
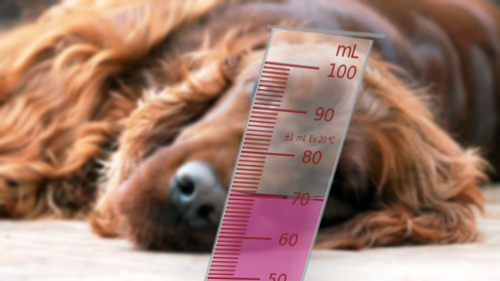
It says 70 mL
